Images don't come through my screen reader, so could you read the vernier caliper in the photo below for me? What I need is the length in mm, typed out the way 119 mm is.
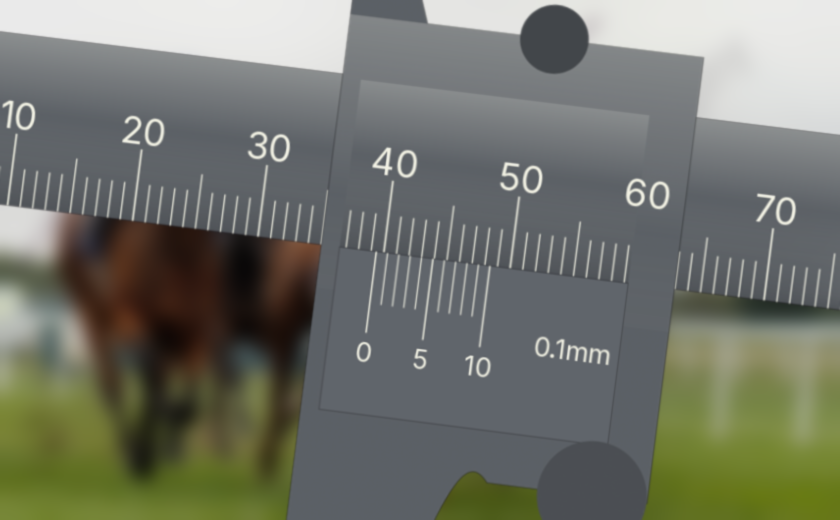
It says 39.4 mm
